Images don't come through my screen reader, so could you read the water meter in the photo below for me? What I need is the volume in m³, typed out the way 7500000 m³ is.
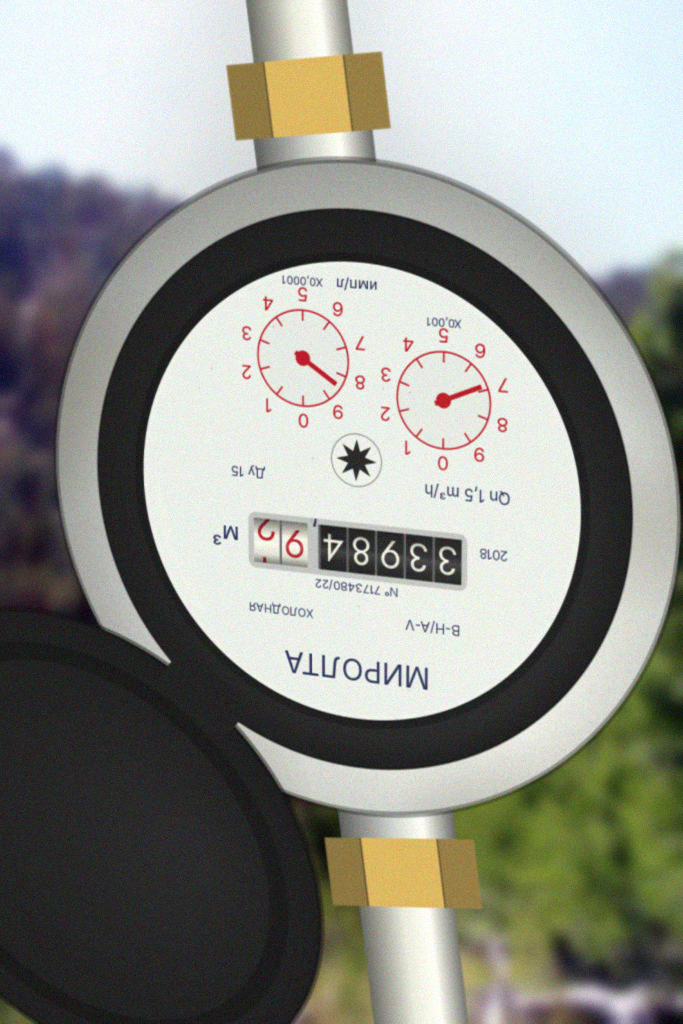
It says 33984.9168 m³
